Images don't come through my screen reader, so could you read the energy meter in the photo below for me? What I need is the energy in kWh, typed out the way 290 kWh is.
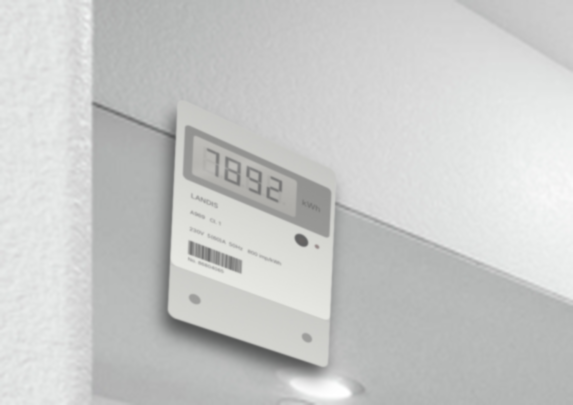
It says 7892 kWh
